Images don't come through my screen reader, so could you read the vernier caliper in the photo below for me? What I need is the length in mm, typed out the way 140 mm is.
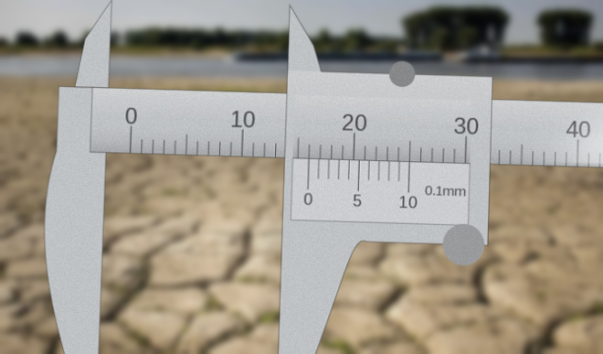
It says 16.0 mm
